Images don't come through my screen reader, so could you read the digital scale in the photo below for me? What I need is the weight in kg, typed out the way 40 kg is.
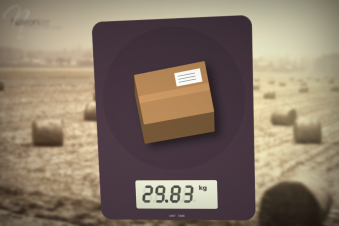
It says 29.83 kg
